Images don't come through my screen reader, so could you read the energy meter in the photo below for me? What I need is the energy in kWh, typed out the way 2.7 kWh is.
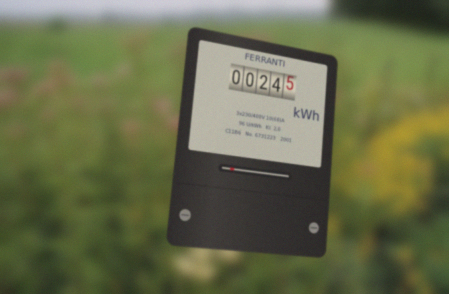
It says 24.5 kWh
